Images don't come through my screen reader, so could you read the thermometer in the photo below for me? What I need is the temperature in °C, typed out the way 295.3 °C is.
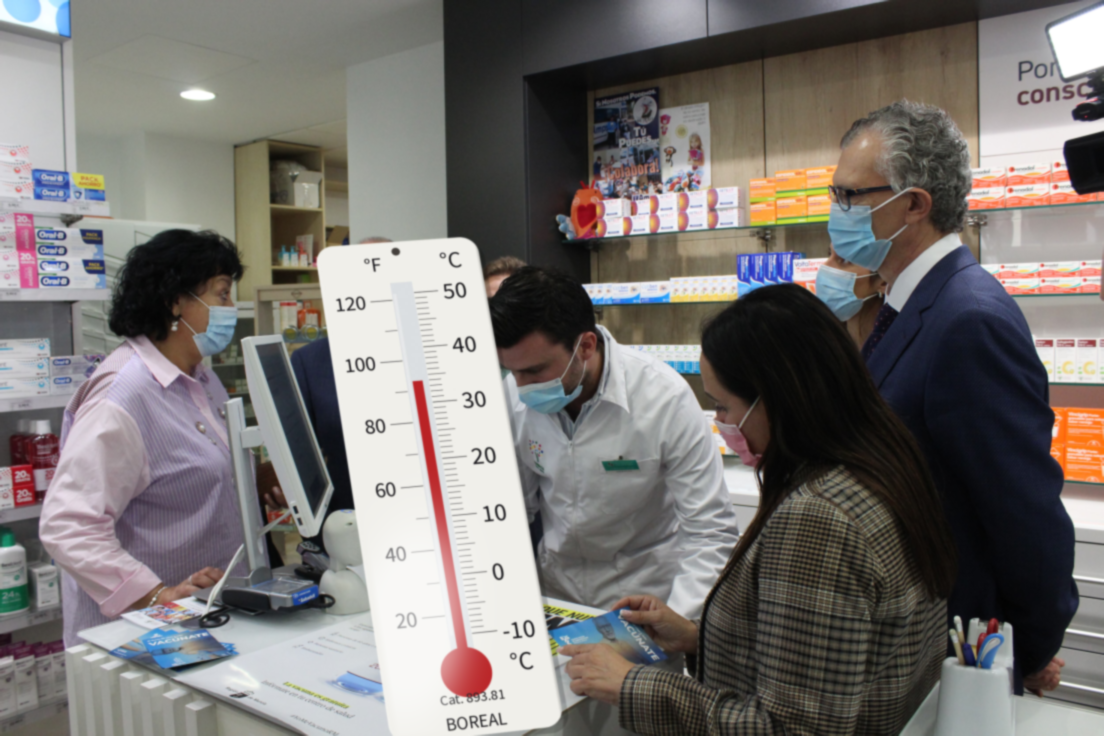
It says 34 °C
